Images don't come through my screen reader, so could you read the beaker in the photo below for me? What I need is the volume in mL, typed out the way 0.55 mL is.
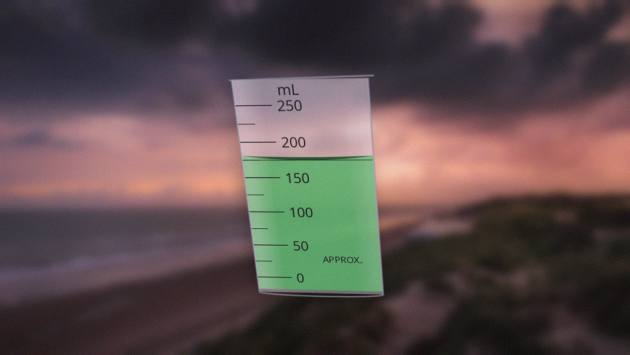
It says 175 mL
